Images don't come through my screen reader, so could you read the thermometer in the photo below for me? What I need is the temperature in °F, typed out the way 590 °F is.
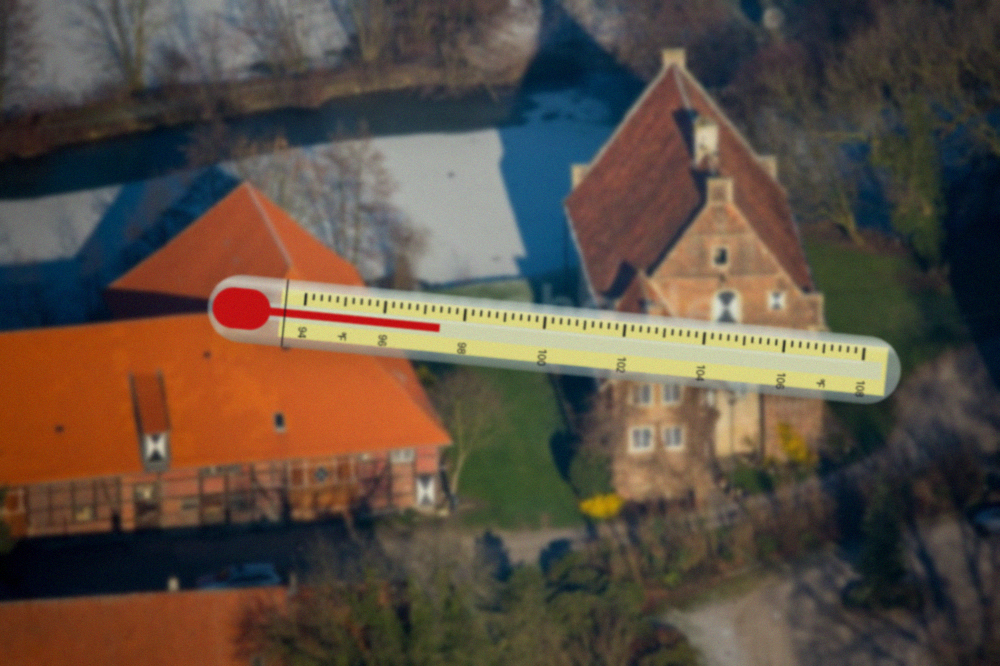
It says 97.4 °F
